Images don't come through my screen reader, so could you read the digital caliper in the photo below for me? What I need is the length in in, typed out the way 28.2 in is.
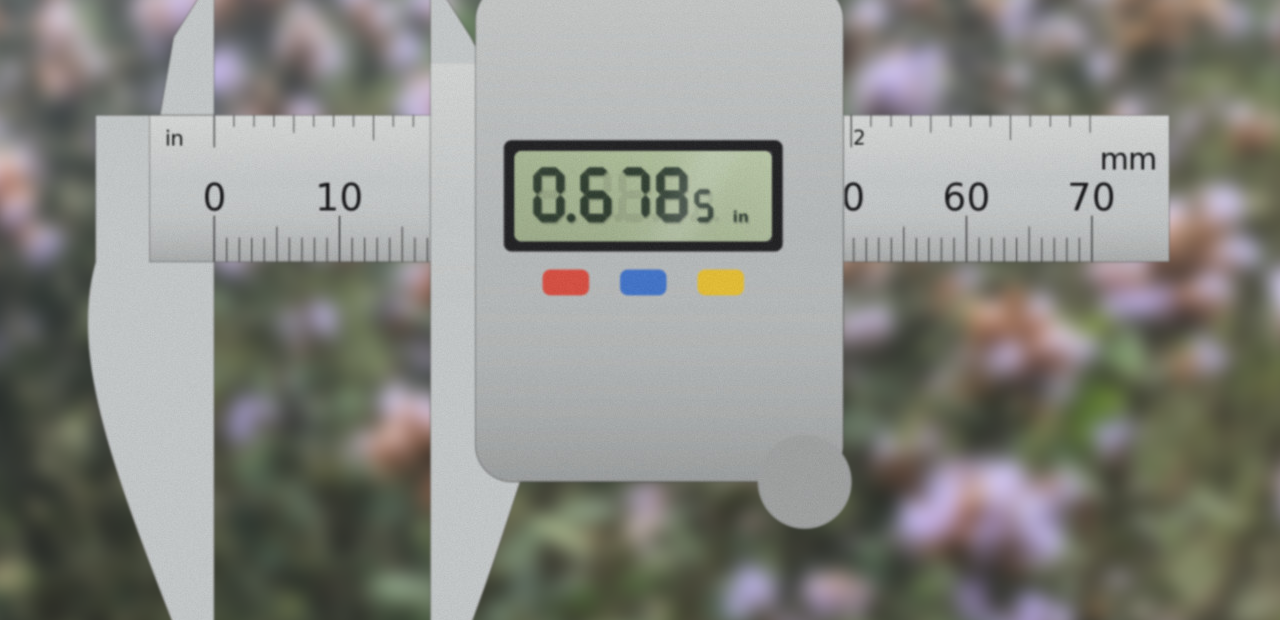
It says 0.6785 in
